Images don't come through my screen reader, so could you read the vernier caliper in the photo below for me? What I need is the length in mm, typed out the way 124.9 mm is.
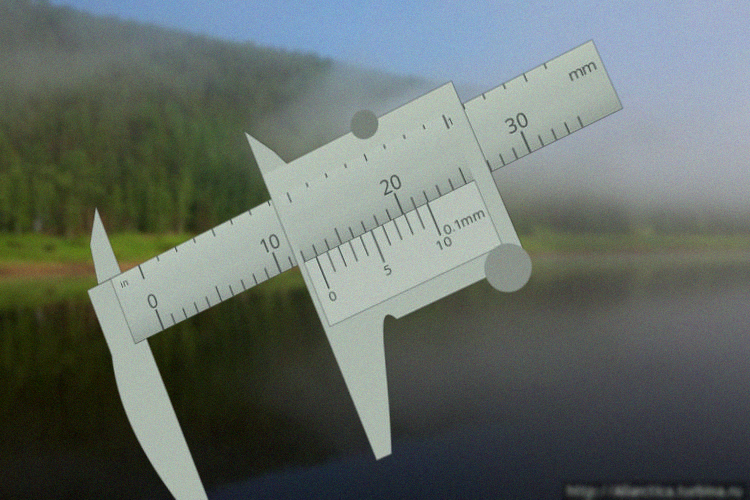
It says 12.9 mm
